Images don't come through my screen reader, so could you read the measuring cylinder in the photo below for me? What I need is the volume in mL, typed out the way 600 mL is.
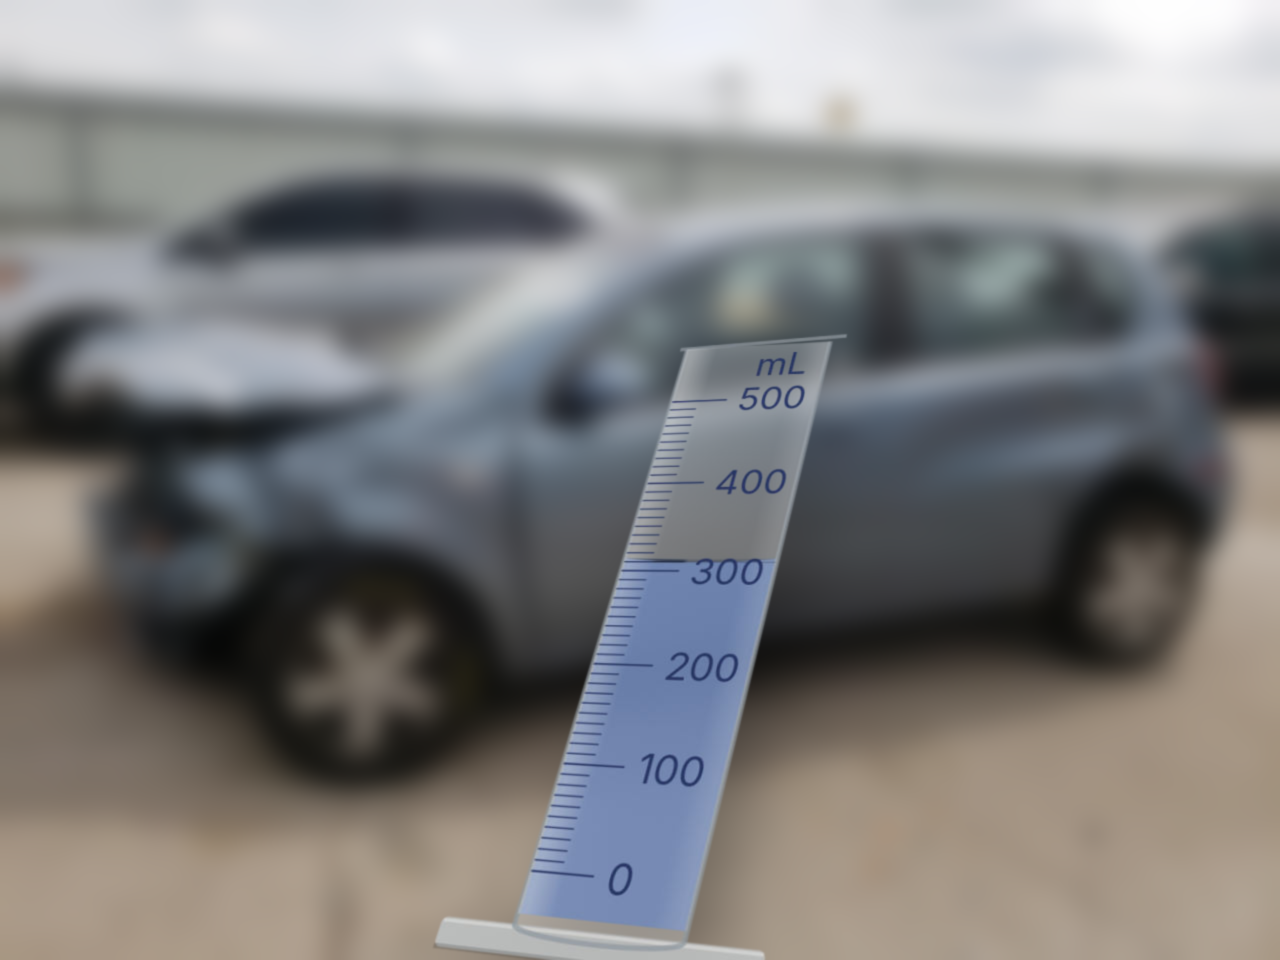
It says 310 mL
